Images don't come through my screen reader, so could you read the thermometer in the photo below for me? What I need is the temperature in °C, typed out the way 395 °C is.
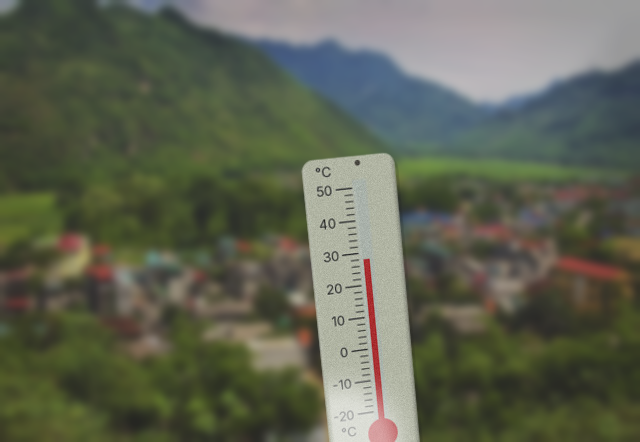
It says 28 °C
